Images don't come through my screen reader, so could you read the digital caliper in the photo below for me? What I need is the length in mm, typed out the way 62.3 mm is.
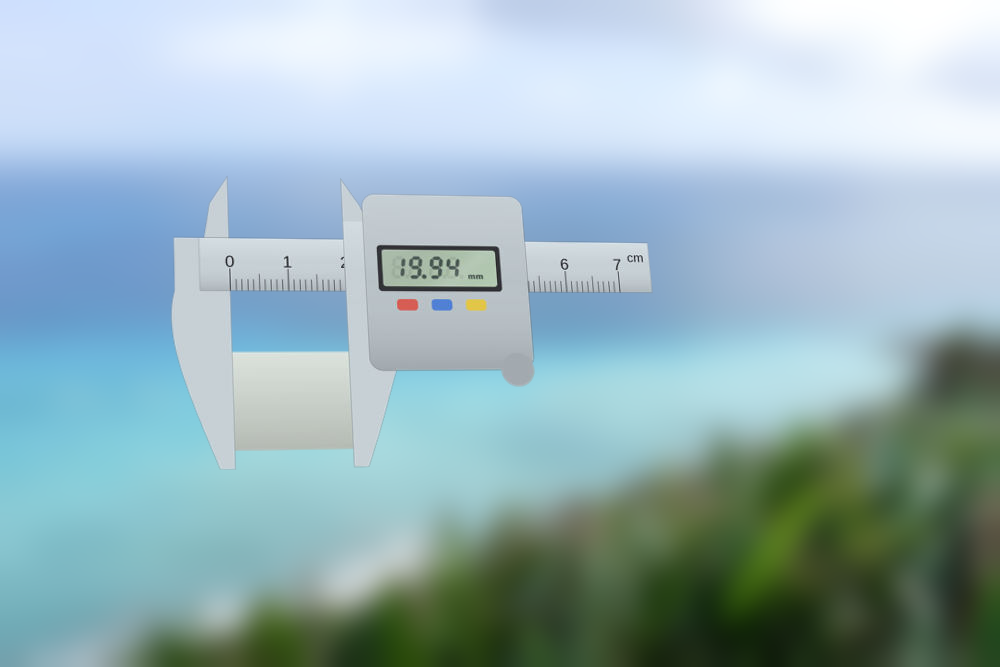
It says 19.94 mm
